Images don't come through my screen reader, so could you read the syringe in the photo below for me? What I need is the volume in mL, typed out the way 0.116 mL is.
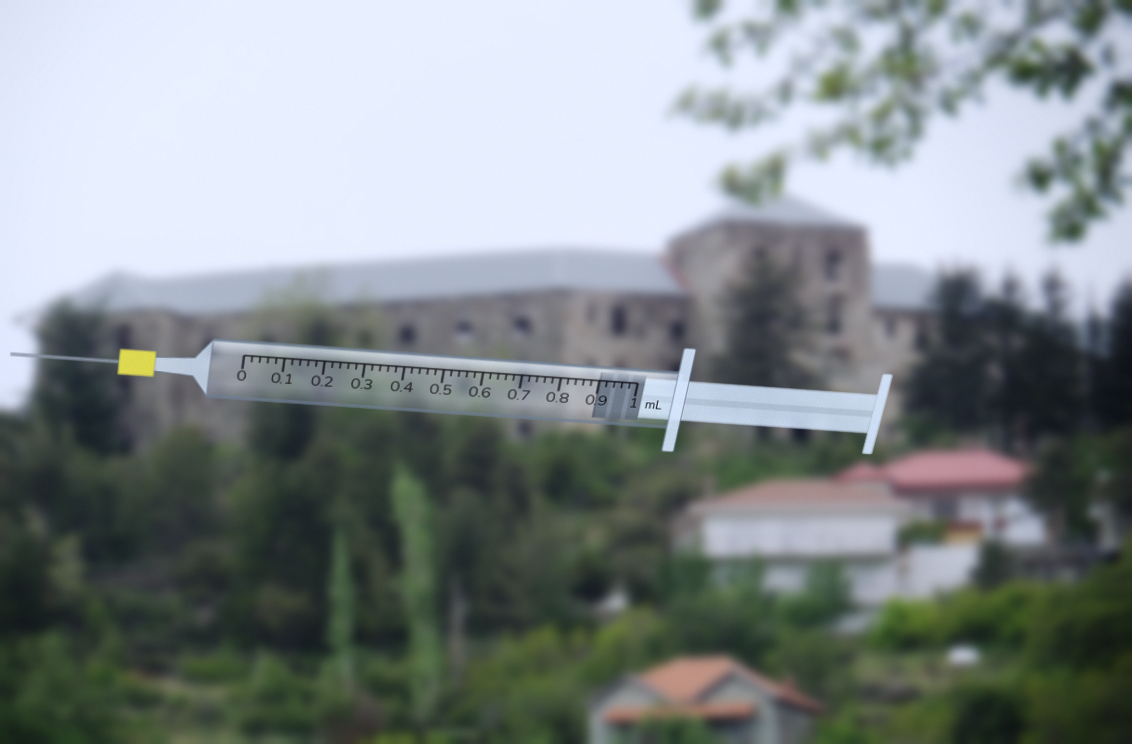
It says 0.9 mL
